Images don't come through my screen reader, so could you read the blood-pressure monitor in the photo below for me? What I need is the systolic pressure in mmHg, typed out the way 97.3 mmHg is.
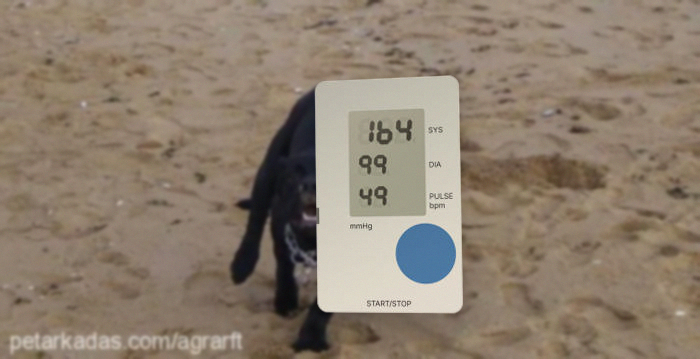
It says 164 mmHg
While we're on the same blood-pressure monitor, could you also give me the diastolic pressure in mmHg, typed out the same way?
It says 99 mmHg
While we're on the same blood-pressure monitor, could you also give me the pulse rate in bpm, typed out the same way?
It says 49 bpm
